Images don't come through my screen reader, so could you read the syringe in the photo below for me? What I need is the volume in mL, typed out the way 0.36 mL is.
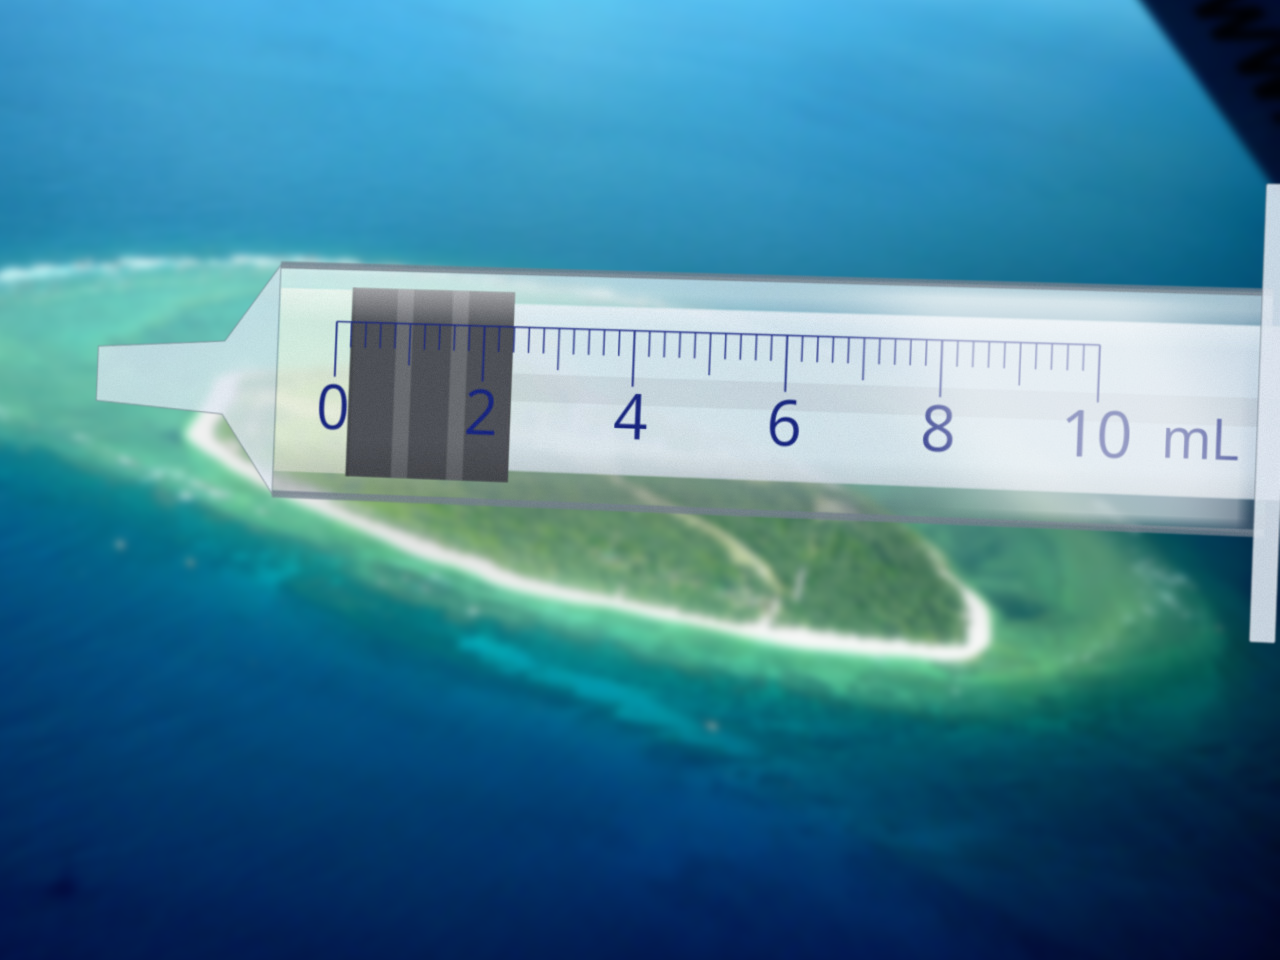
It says 0.2 mL
